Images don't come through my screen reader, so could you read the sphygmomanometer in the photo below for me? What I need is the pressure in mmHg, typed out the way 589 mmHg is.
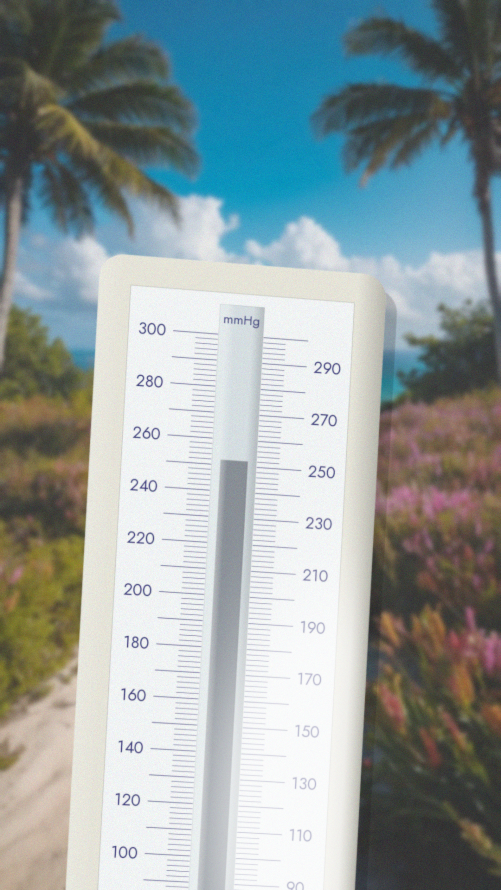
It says 252 mmHg
